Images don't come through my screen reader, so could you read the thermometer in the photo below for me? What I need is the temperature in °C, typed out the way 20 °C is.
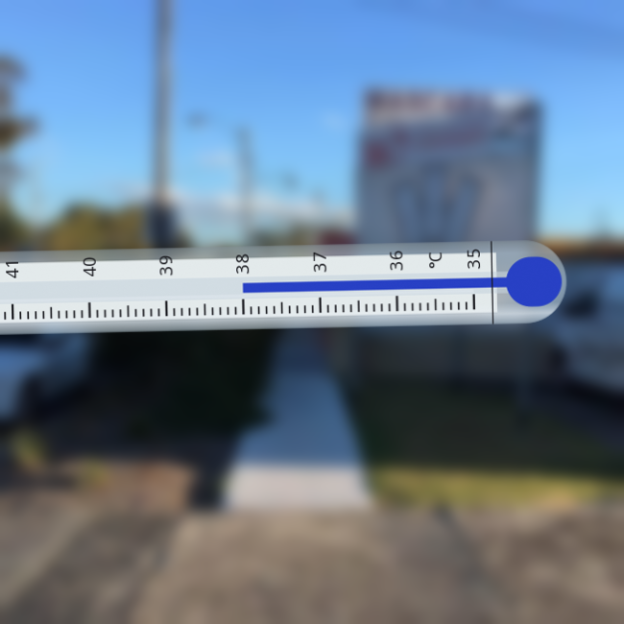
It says 38 °C
